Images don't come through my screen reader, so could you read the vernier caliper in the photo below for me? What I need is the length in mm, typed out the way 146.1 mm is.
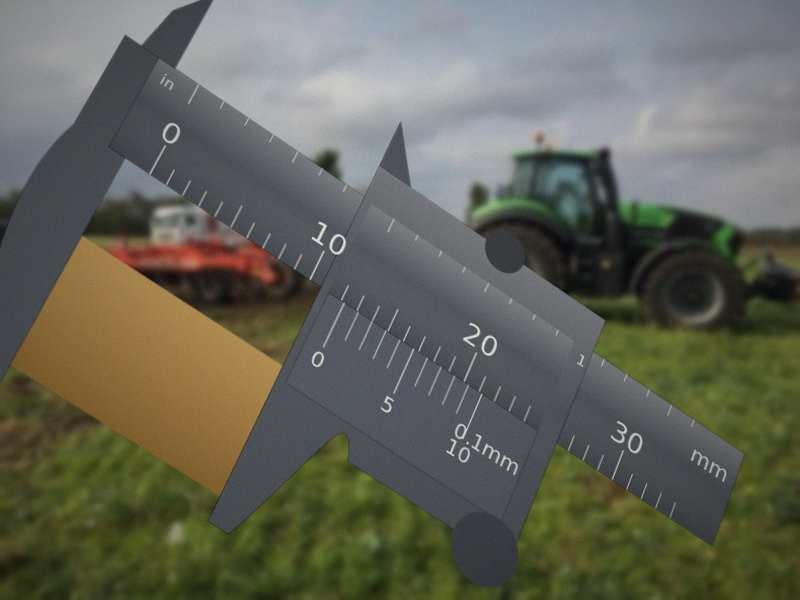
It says 12.2 mm
